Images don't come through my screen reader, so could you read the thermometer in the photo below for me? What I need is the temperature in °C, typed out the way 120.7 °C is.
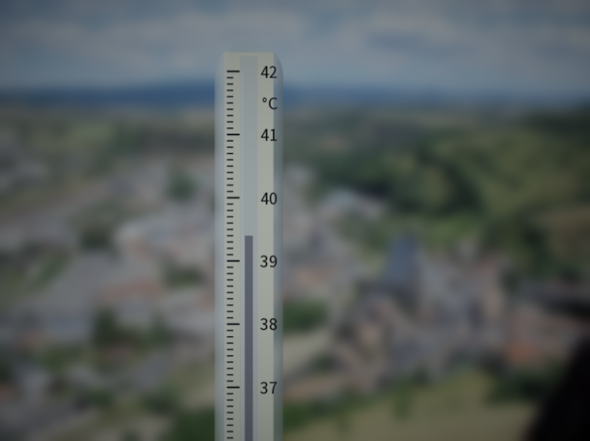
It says 39.4 °C
